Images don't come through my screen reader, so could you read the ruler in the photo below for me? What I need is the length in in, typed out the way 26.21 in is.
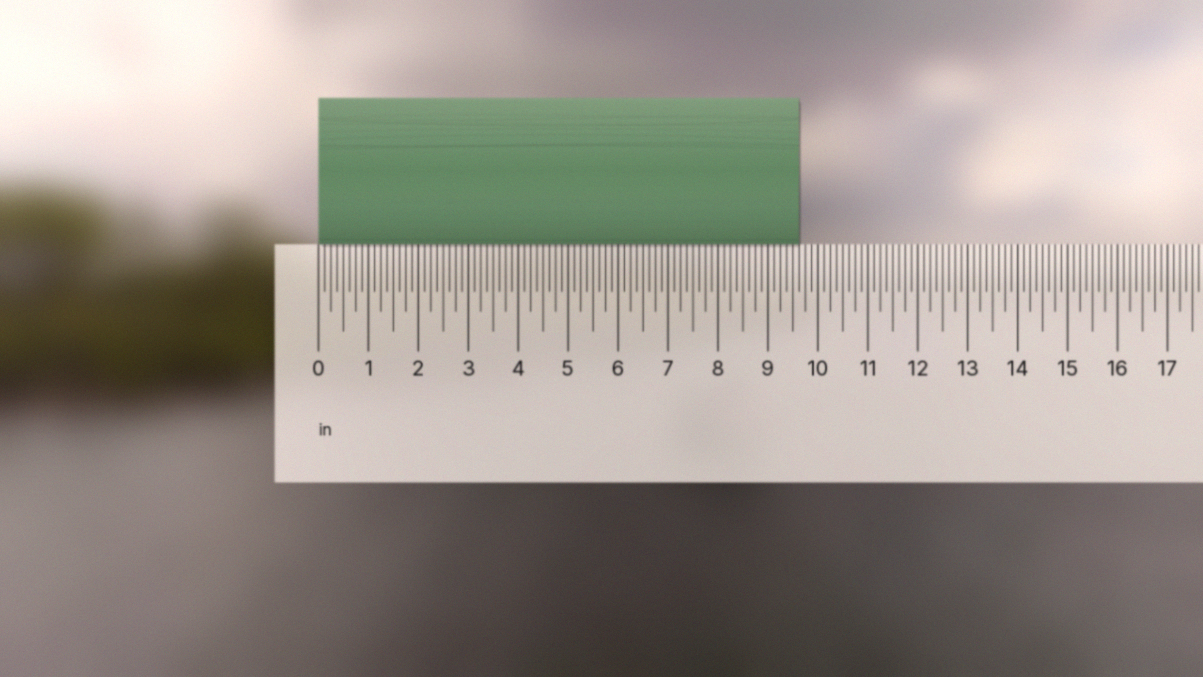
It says 9.625 in
